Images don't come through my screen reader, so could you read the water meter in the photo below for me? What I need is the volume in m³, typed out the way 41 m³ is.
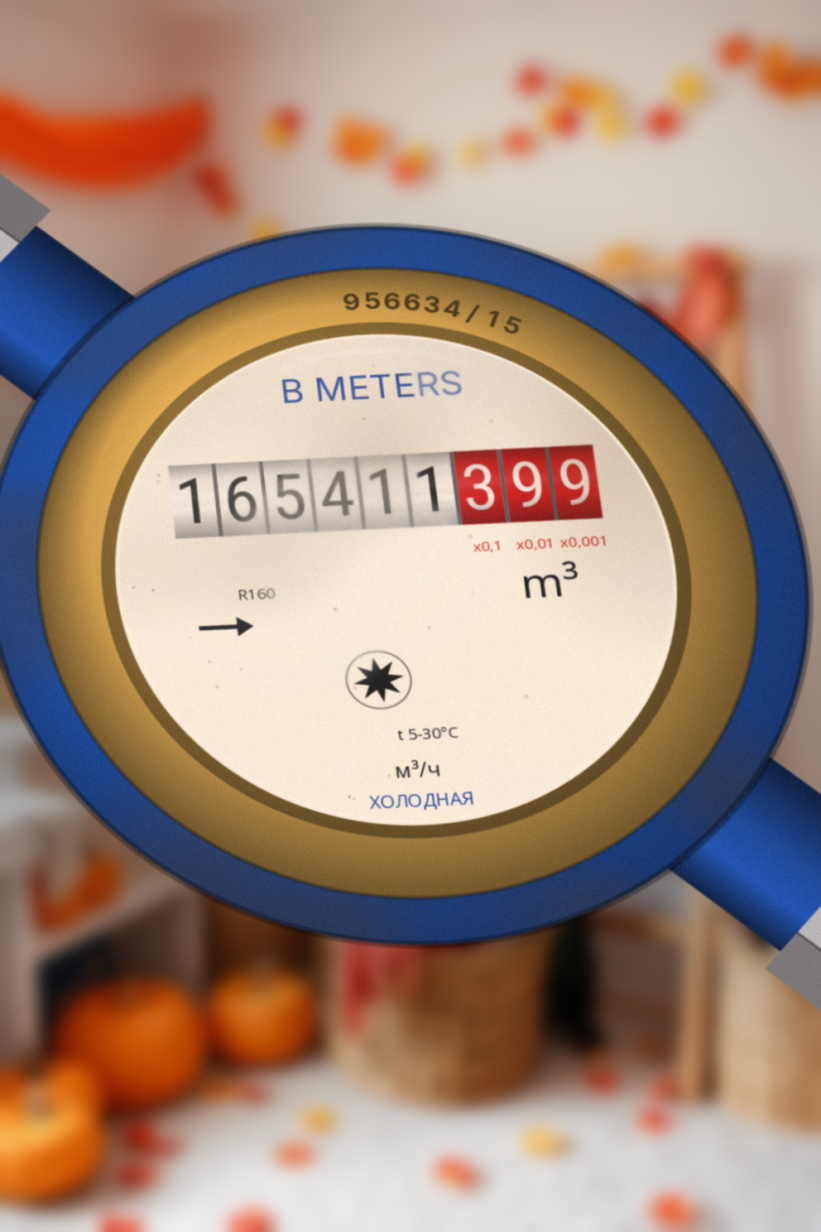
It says 165411.399 m³
